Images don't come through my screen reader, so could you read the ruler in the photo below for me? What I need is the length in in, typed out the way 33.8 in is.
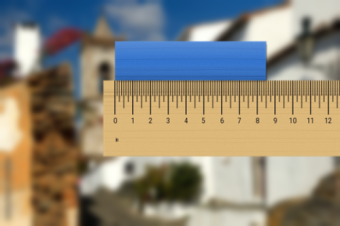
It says 8.5 in
